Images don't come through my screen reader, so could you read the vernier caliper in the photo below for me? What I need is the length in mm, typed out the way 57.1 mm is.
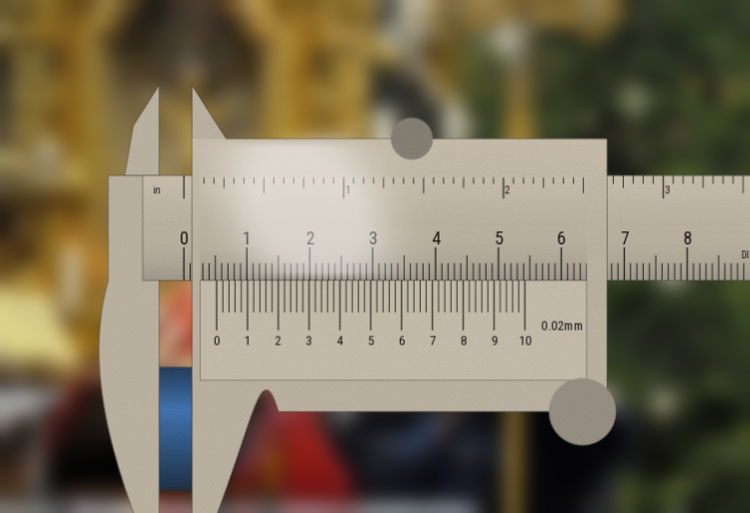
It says 5.2 mm
